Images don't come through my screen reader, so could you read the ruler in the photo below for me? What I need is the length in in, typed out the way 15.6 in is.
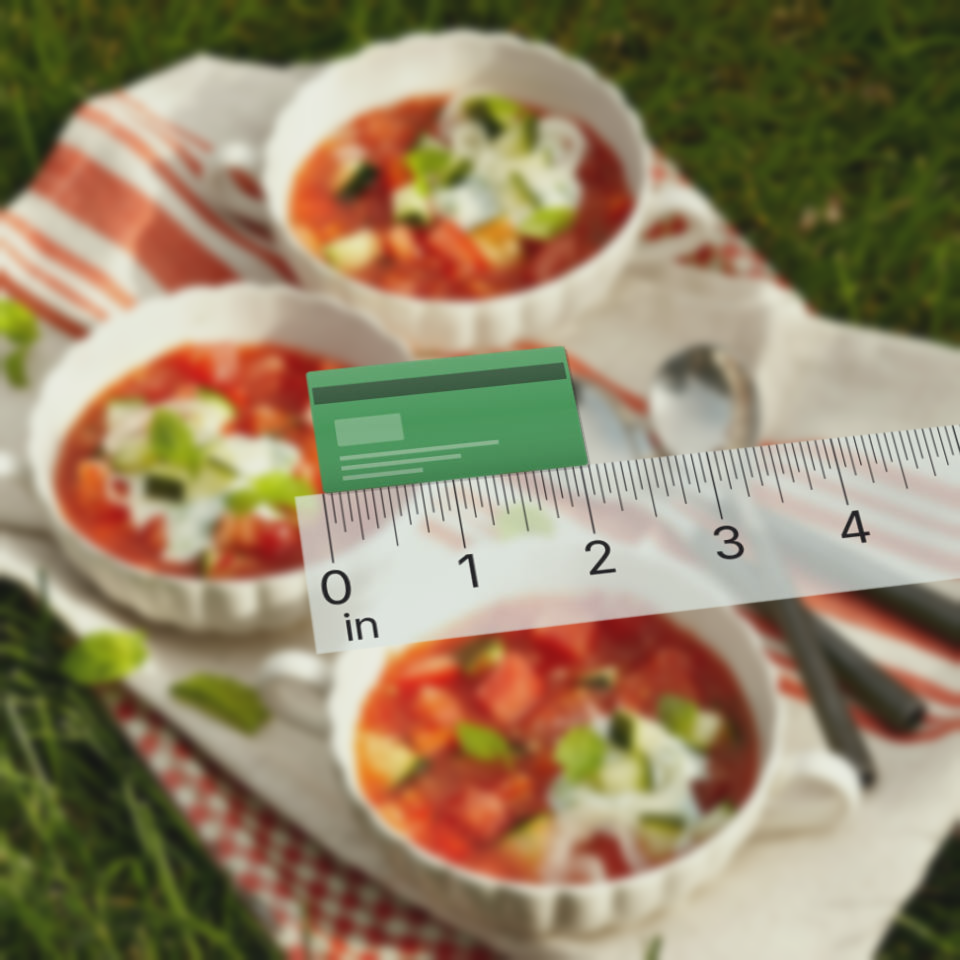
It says 2.0625 in
